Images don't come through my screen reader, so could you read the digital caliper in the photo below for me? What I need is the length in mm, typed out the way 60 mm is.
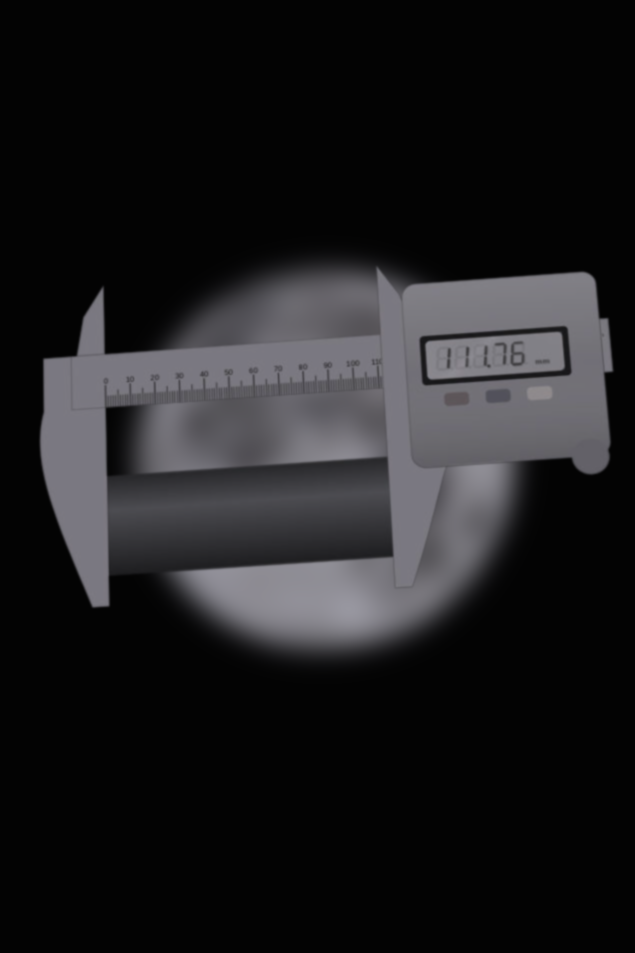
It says 111.76 mm
